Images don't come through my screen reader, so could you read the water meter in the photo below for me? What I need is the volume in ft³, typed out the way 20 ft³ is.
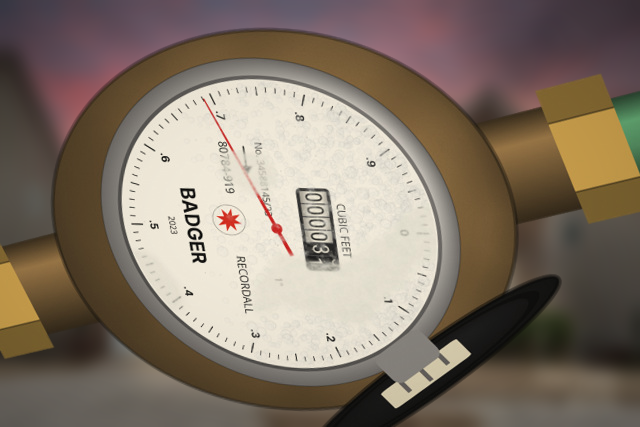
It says 30.69 ft³
